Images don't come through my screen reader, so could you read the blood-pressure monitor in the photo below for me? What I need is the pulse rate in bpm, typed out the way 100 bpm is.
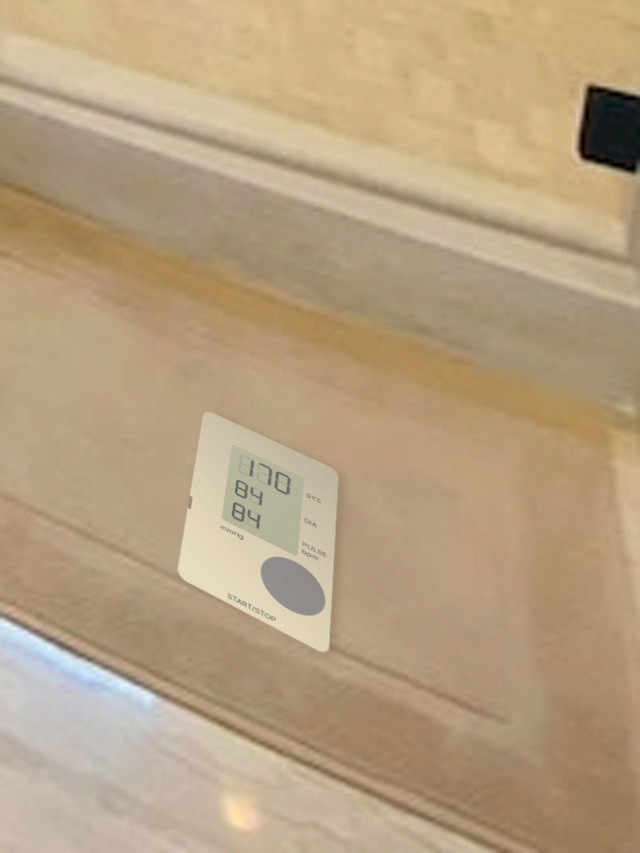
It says 84 bpm
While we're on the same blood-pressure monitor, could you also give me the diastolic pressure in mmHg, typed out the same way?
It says 84 mmHg
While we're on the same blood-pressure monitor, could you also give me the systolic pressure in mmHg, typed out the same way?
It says 170 mmHg
